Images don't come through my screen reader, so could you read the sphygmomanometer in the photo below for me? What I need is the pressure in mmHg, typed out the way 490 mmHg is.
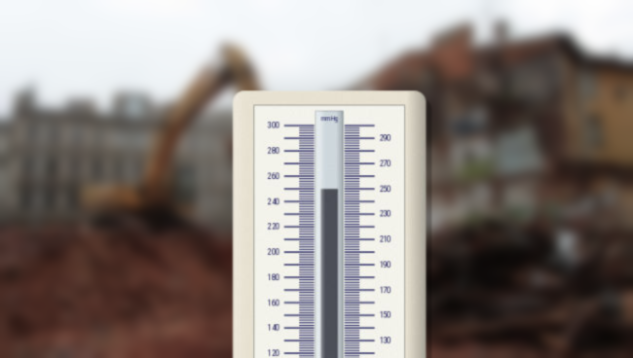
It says 250 mmHg
